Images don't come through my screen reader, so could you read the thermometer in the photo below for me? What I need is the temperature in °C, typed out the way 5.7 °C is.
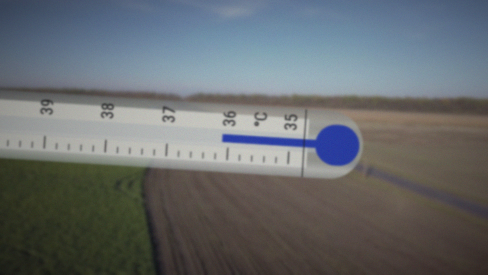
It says 36.1 °C
